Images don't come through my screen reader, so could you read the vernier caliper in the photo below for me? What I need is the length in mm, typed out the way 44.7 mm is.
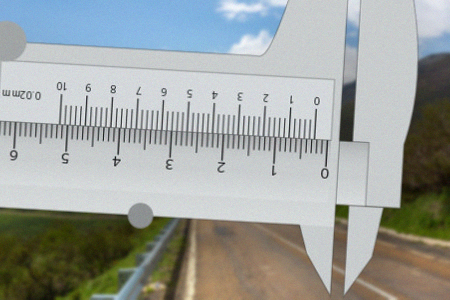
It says 2.5 mm
